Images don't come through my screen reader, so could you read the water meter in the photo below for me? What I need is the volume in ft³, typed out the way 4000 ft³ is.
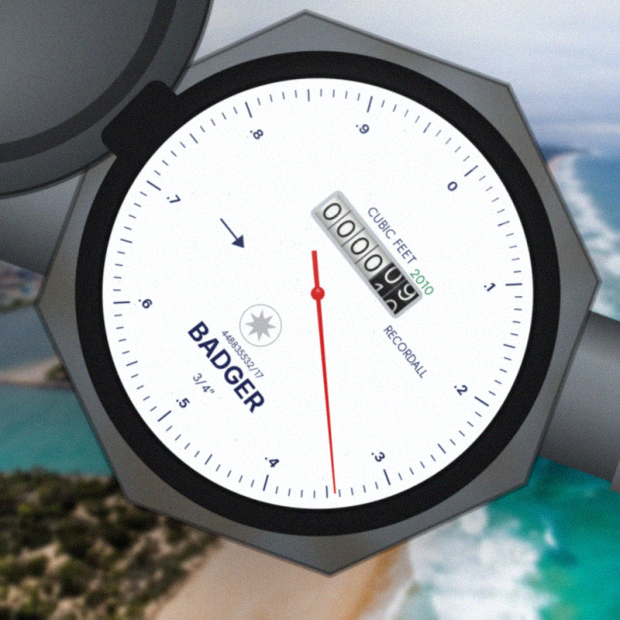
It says 9.34 ft³
